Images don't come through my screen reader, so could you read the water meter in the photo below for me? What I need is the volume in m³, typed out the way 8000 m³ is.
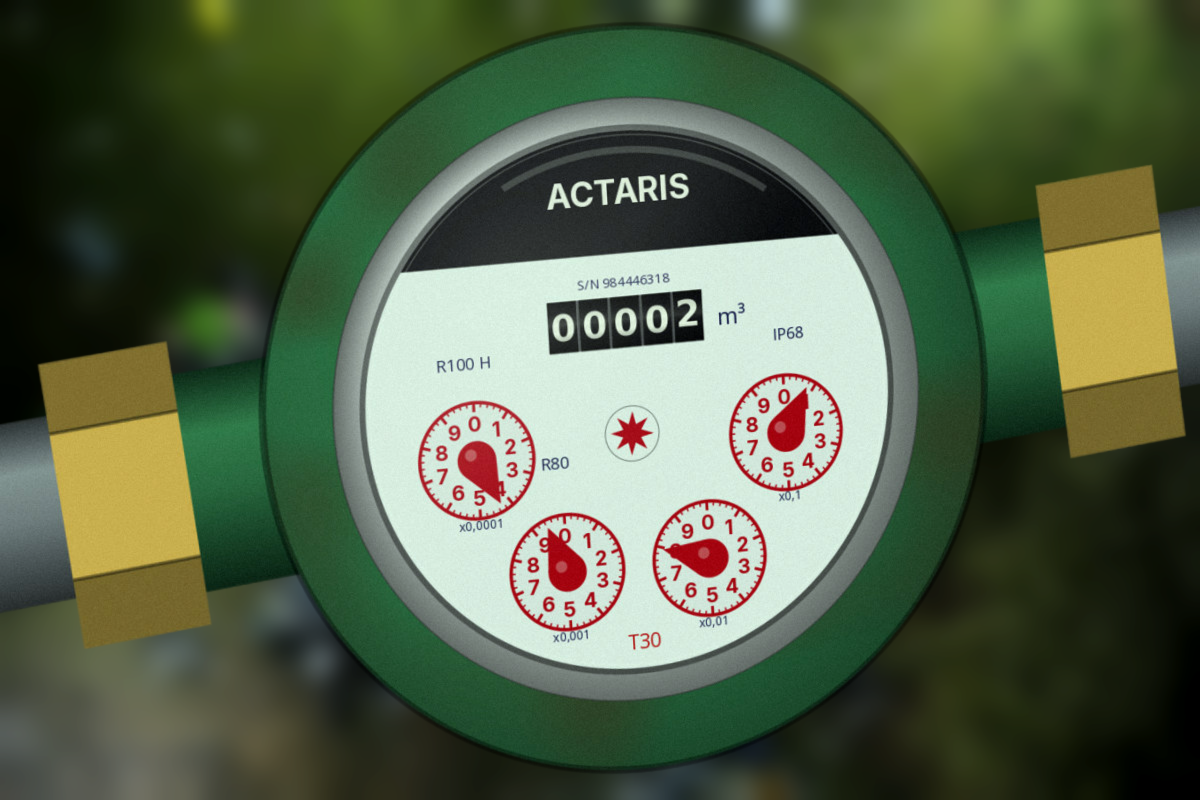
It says 2.0794 m³
